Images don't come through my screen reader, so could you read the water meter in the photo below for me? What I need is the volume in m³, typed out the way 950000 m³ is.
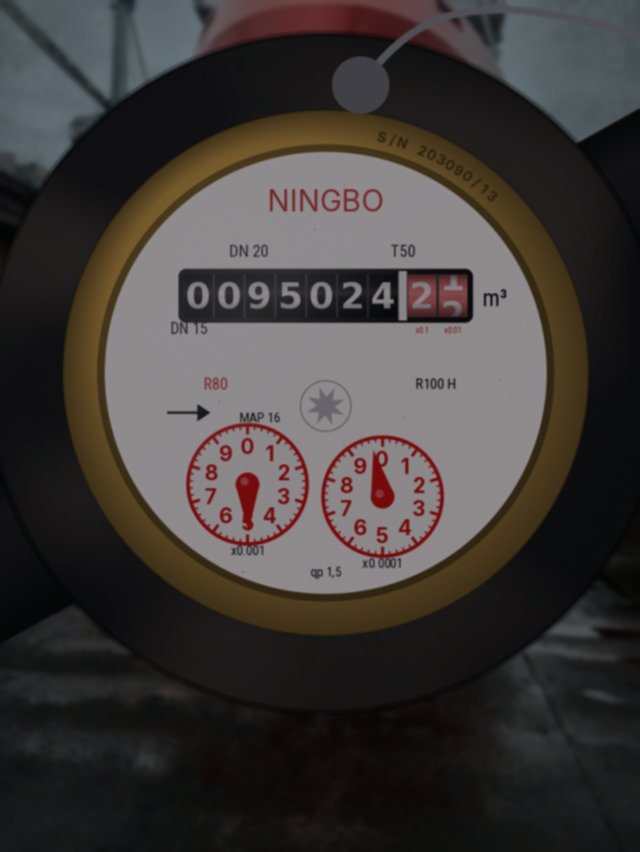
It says 95024.2149 m³
